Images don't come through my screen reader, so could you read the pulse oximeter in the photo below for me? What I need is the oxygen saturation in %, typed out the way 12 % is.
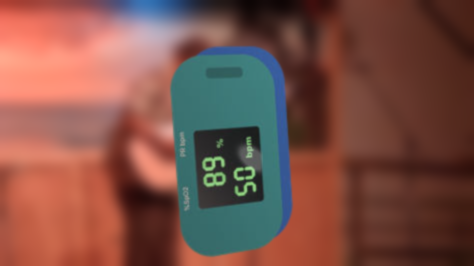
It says 89 %
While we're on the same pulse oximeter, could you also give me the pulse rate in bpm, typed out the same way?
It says 50 bpm
